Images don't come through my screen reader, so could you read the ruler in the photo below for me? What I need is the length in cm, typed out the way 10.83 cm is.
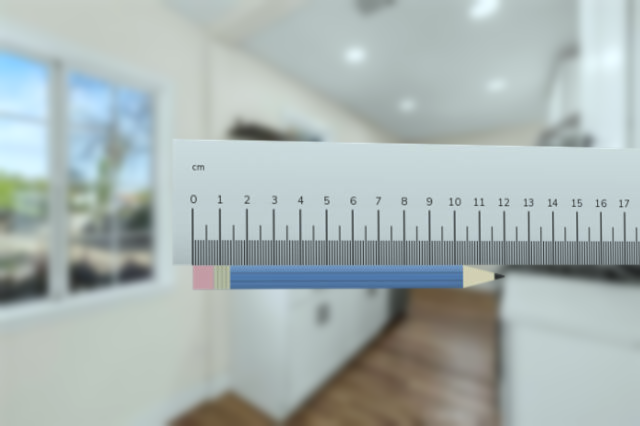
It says 12 cm
